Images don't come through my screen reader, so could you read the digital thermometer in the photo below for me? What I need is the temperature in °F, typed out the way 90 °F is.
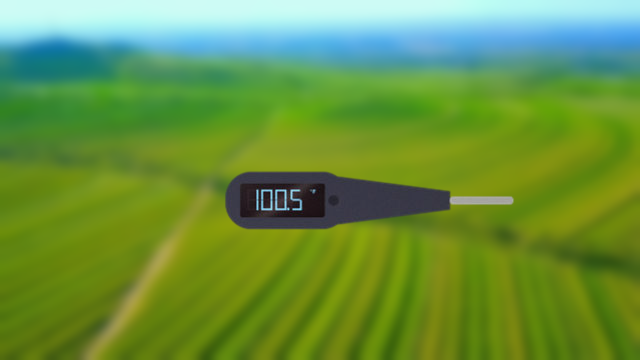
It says 100.5 °F
